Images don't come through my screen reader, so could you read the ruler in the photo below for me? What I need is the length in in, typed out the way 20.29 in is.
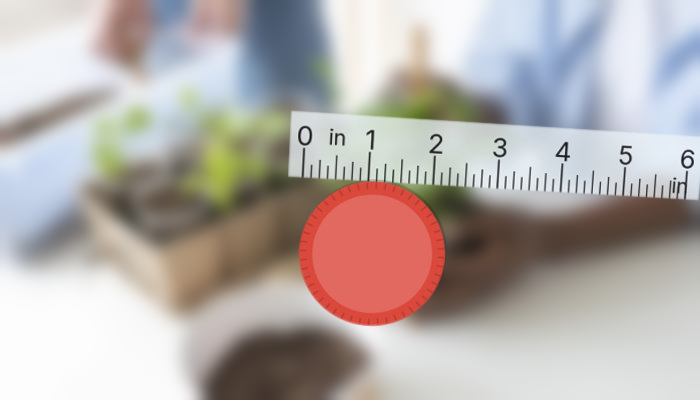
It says 2.25 in
